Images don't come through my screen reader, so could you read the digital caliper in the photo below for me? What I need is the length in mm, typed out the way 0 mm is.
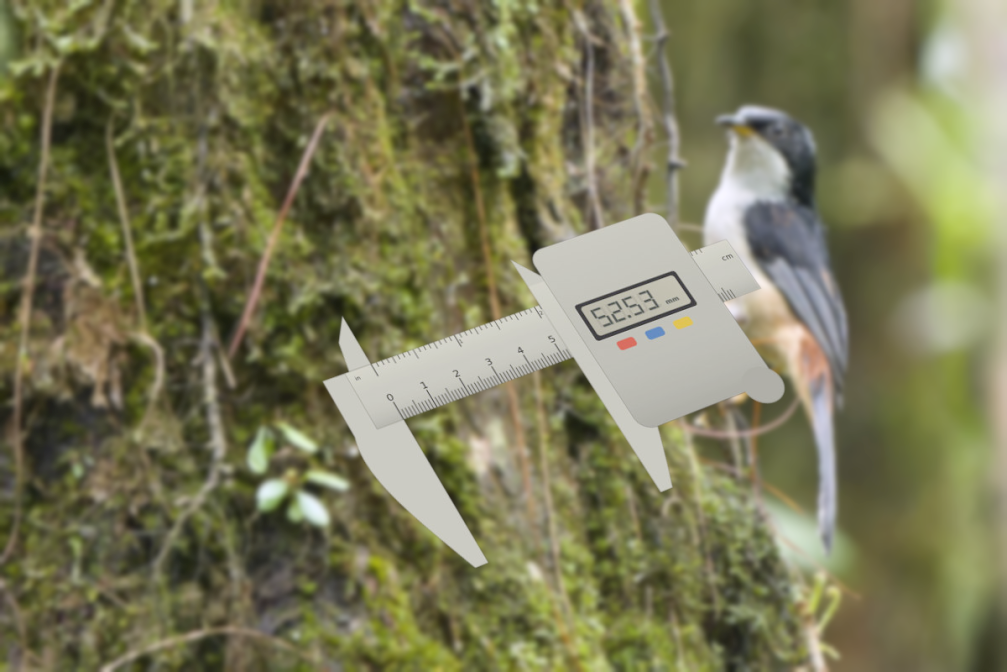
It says 52.53 mm
